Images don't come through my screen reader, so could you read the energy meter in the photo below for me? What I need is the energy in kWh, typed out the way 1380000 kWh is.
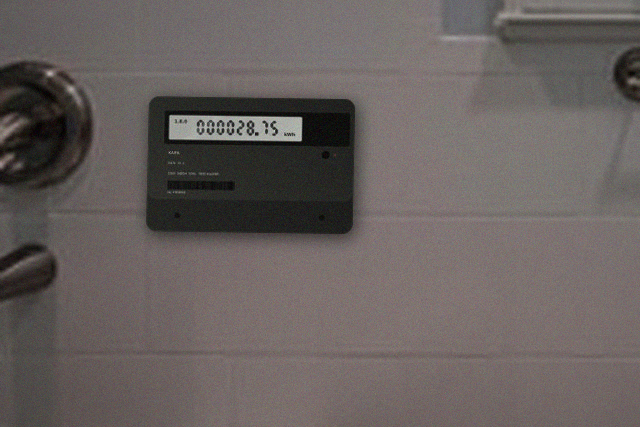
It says 28.75 kWh
